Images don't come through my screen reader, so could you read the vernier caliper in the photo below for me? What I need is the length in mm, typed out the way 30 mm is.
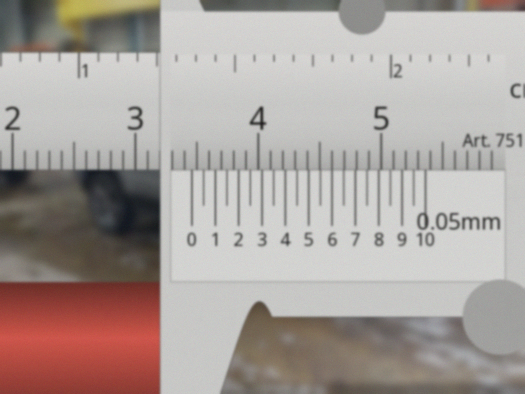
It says 34.6 mm
